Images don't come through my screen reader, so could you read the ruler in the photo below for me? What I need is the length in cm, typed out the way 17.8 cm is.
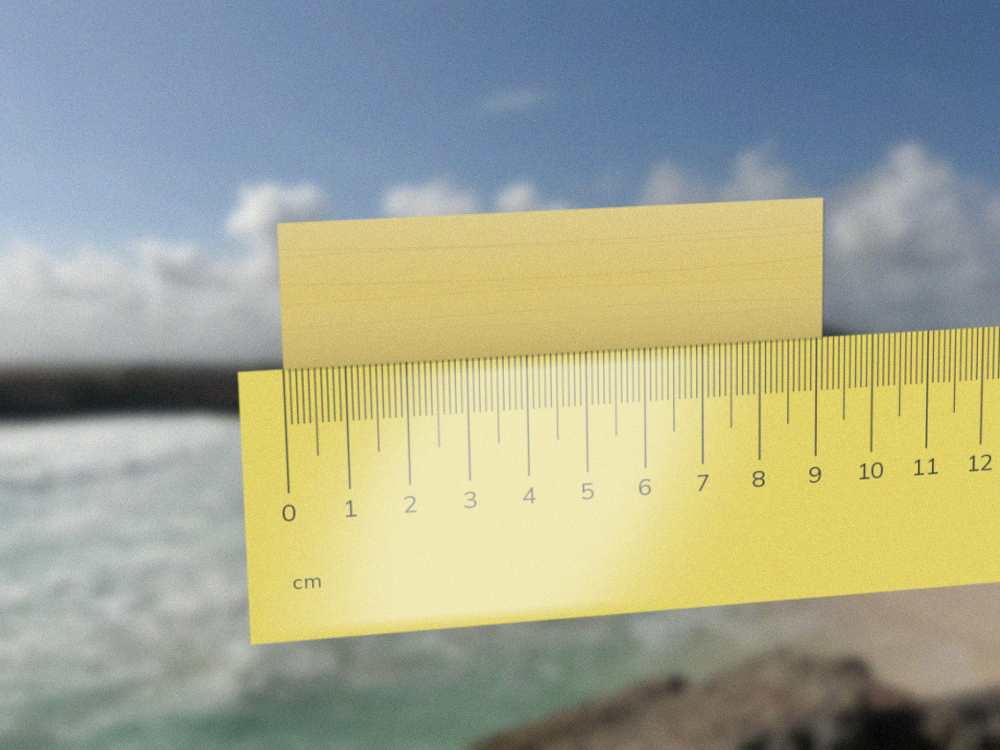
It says 9.1 cm
